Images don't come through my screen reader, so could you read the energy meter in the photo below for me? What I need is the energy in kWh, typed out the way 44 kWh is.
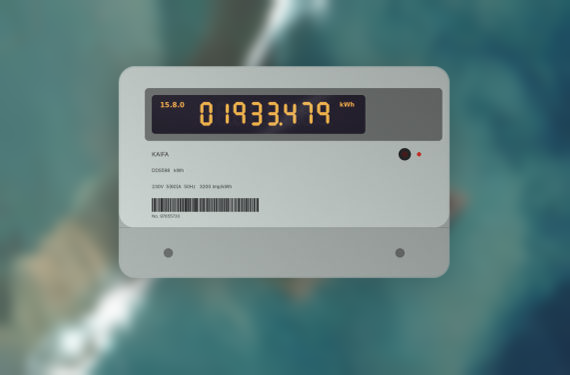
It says 1933.479 kWh
